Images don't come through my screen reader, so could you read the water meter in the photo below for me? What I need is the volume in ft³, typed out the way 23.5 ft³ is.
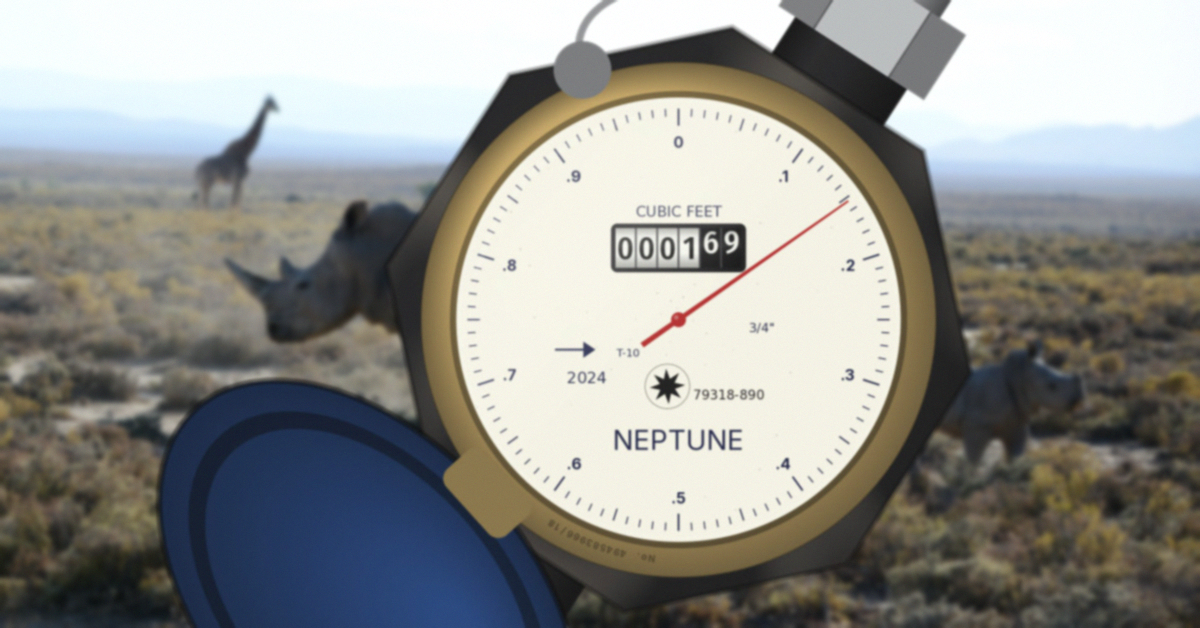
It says 169.15 ft³
